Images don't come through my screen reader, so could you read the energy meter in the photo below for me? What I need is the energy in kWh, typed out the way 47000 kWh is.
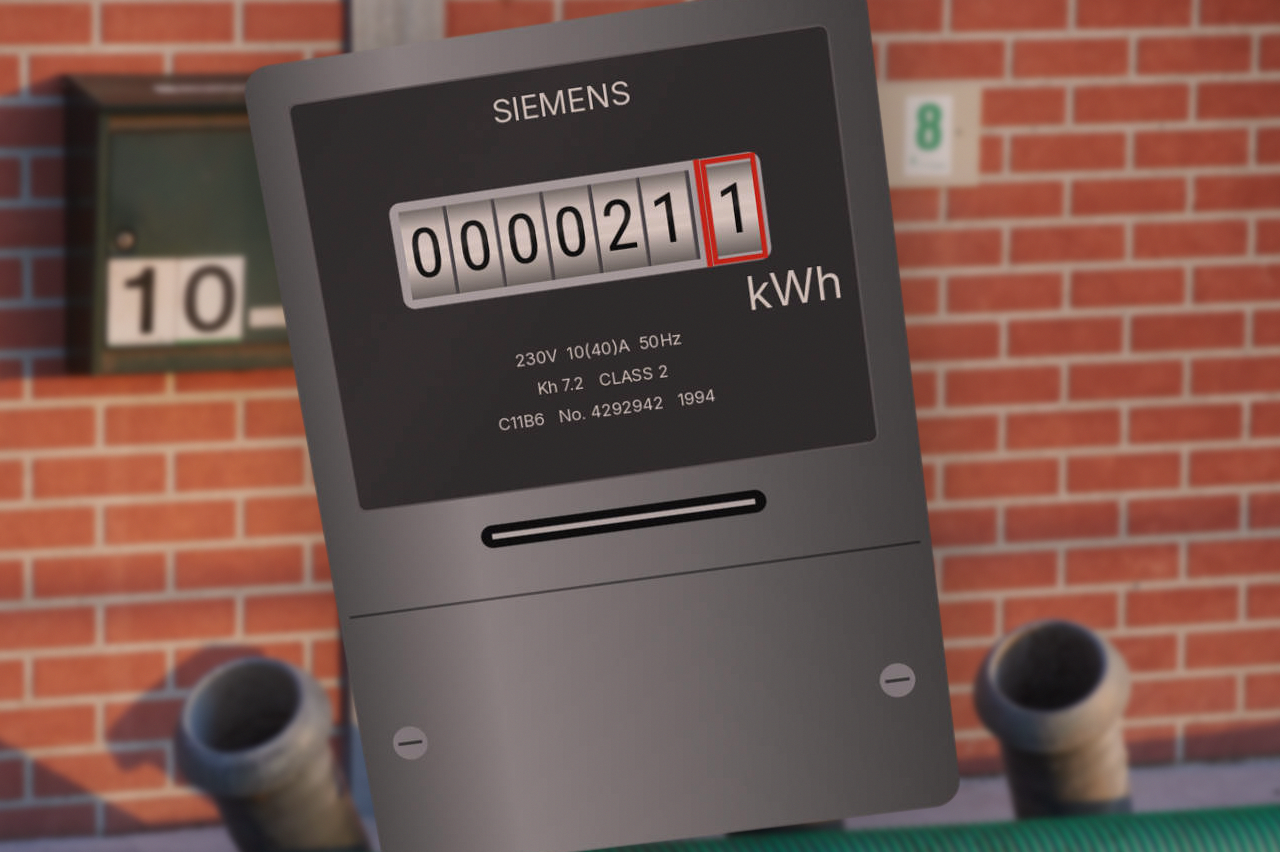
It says 21.1 kWh
